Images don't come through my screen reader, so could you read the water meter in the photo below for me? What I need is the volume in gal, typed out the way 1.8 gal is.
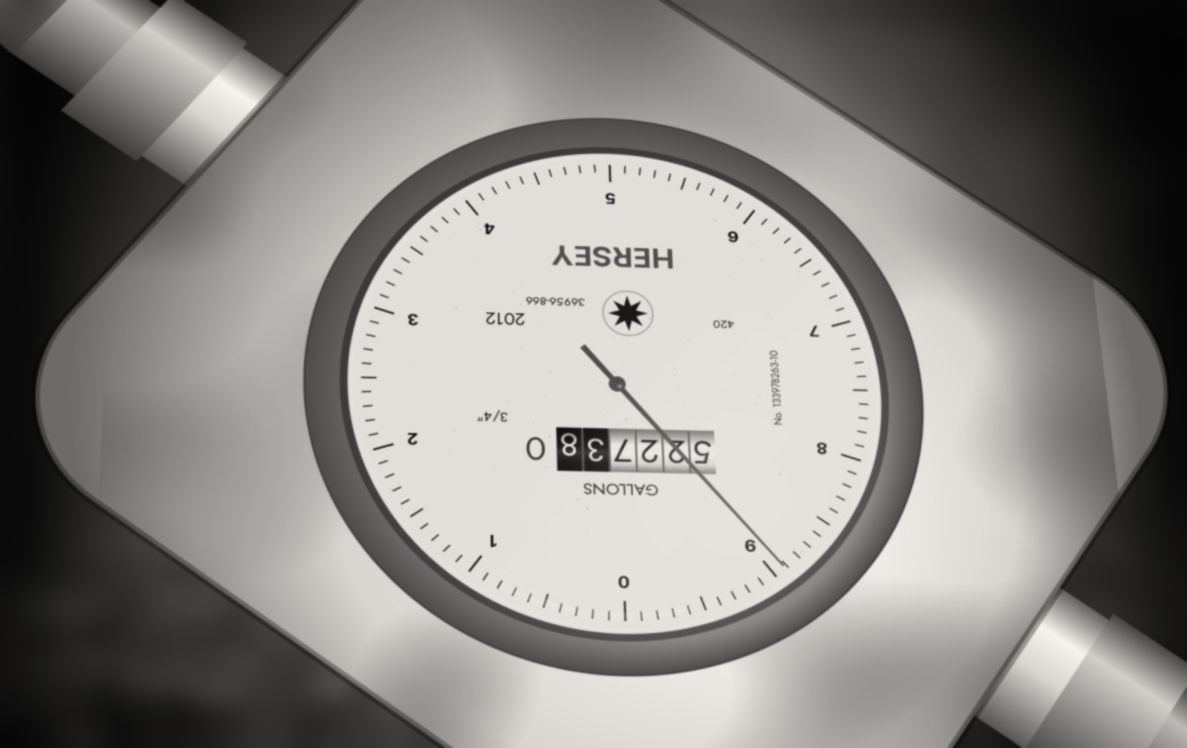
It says 5227378.9 gal
